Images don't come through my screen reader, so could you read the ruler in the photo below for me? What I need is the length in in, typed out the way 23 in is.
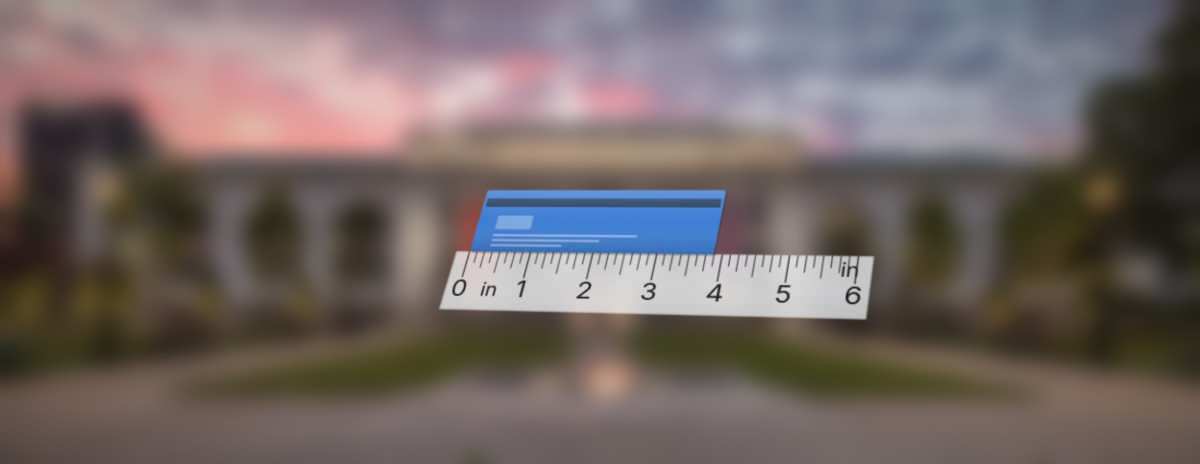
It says 3.875 in
